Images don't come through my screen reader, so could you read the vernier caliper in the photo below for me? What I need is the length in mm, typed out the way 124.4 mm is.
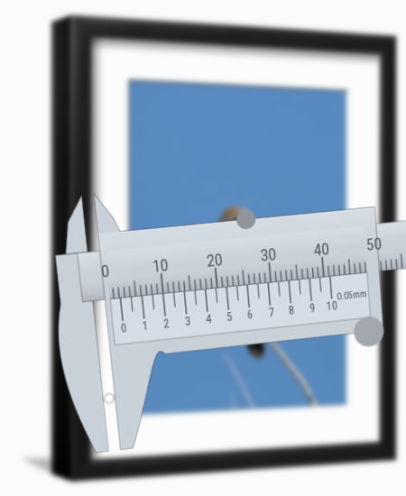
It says 2.2 mm
